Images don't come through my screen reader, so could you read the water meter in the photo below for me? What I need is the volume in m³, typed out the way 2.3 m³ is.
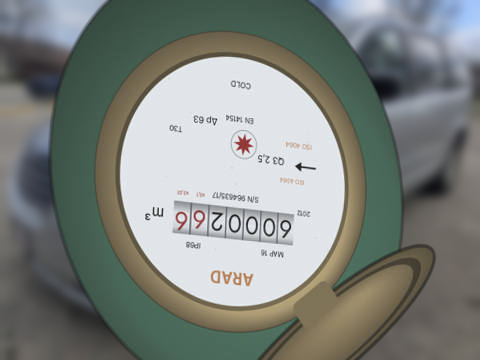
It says 60002.66 m³
